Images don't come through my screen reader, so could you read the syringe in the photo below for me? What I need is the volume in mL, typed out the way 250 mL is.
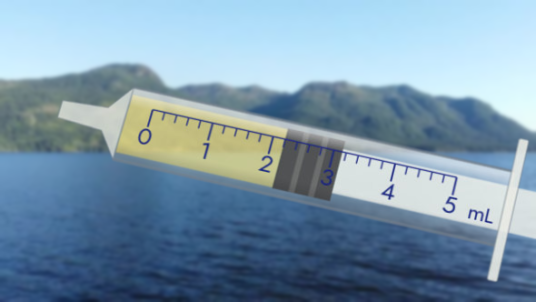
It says 2.2 mL
